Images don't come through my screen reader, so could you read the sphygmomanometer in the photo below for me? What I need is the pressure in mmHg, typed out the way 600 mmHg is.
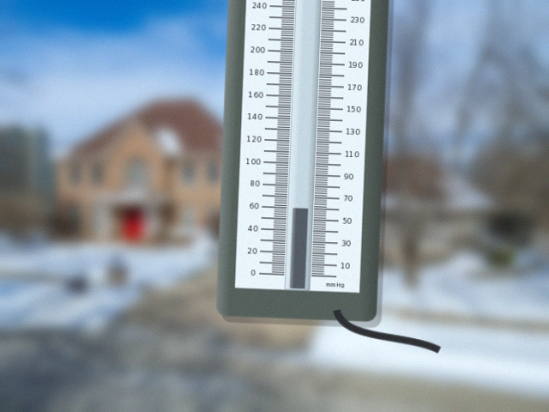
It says 60 mmHg
